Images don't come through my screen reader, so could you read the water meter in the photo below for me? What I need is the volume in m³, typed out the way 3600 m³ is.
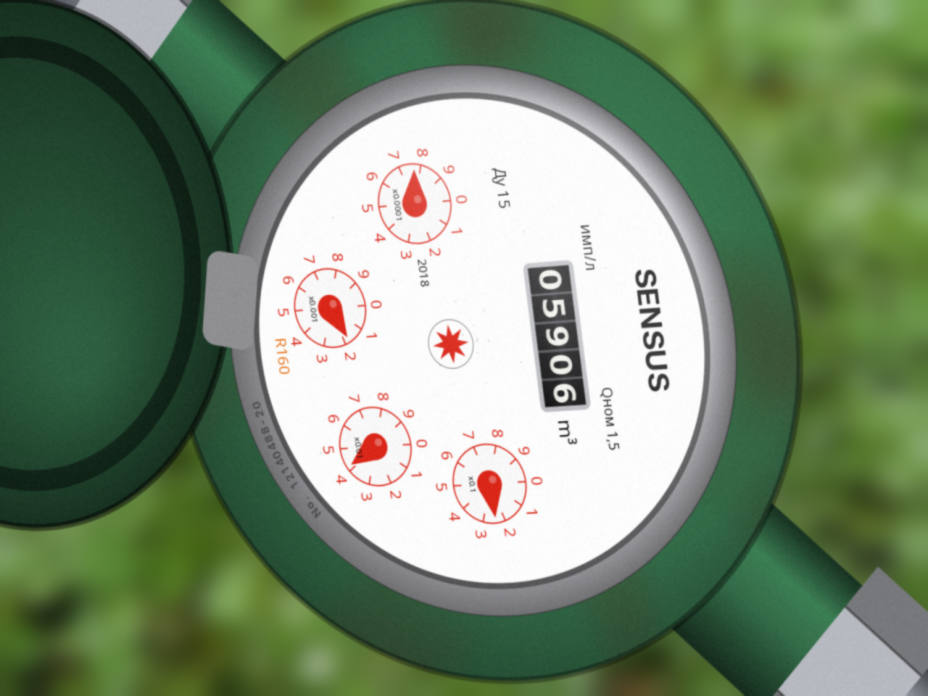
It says 5906.2417 m³
